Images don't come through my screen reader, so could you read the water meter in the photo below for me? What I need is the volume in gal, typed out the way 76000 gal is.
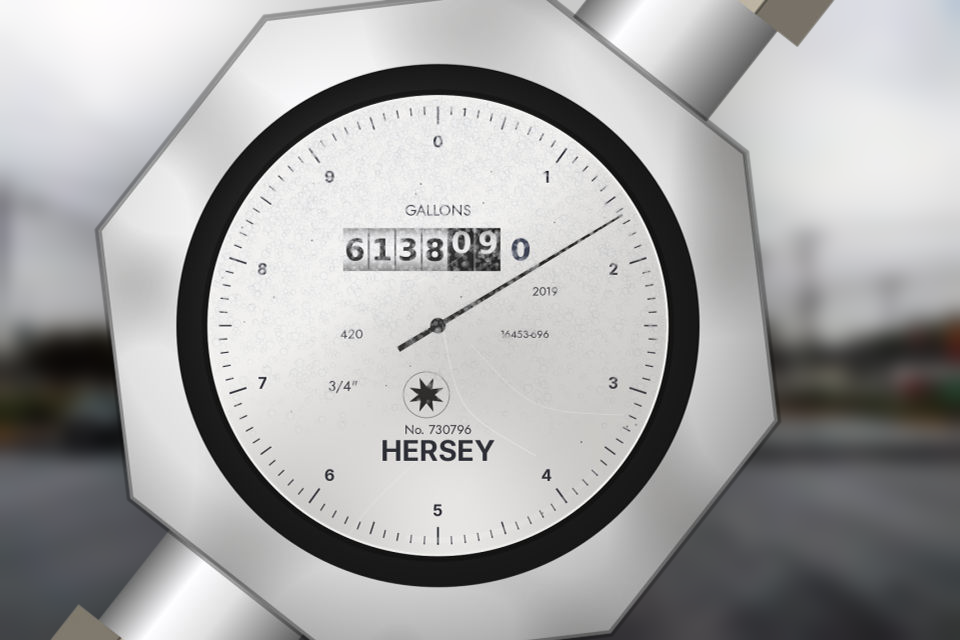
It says 6138091.6 gal
